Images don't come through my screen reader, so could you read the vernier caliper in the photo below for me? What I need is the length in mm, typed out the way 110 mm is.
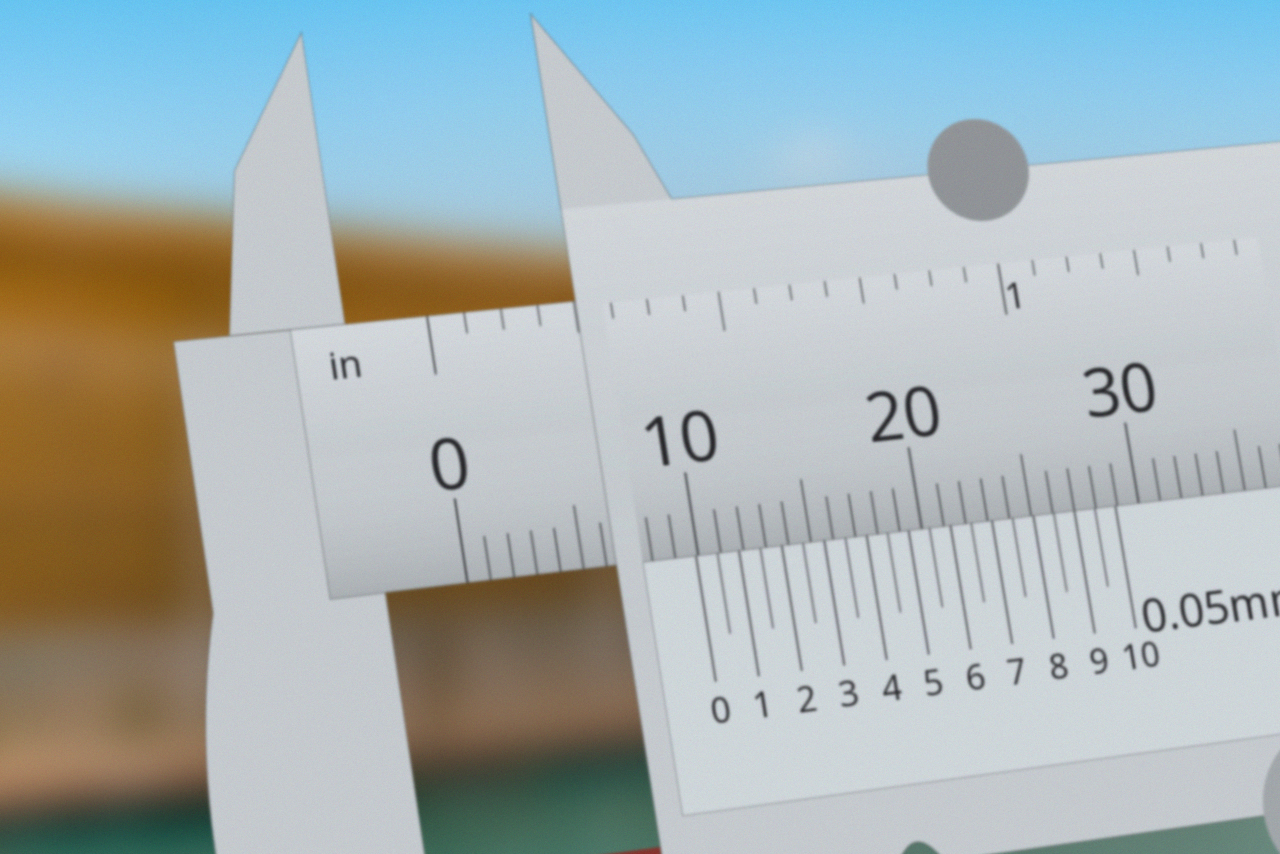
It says 9.9 mm
